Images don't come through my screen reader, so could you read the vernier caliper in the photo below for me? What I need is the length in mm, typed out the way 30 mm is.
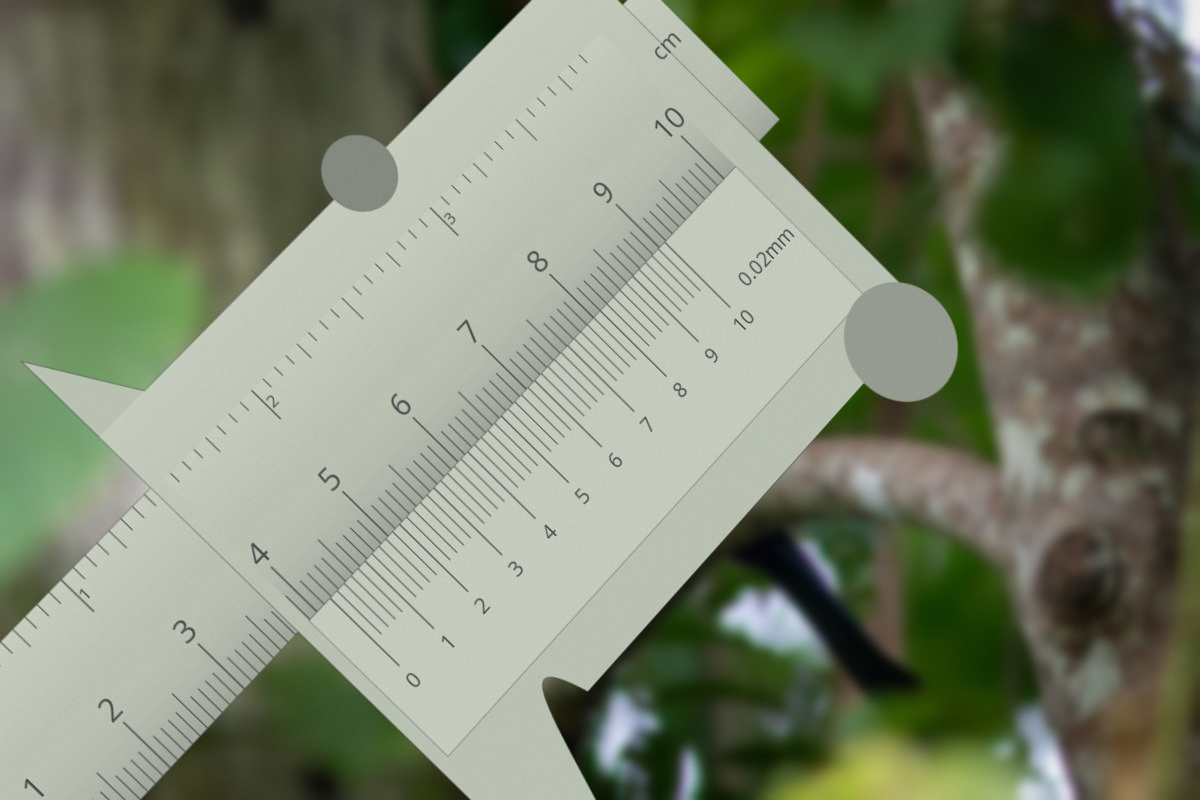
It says 41.8 mm
